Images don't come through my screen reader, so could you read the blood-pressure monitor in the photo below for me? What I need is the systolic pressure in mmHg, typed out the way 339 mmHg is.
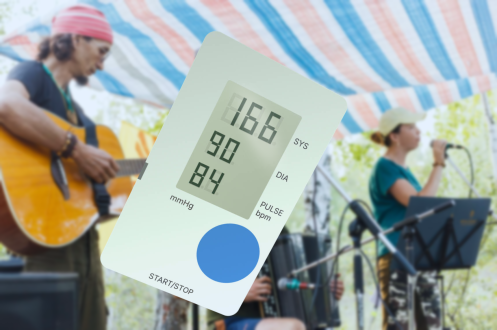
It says 166 mmHg
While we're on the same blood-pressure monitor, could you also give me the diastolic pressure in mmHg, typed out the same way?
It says 90 mmHg
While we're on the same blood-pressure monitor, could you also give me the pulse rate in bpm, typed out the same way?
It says 84 bpm
